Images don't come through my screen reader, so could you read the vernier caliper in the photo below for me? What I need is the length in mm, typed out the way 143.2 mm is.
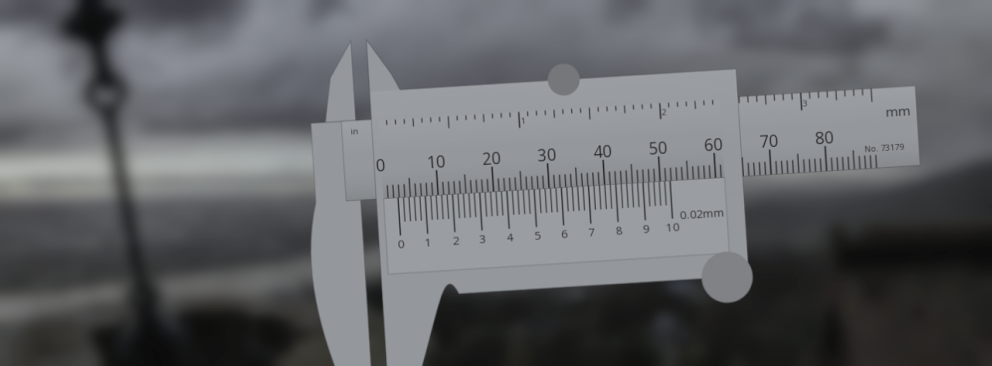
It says 2.8 mm
